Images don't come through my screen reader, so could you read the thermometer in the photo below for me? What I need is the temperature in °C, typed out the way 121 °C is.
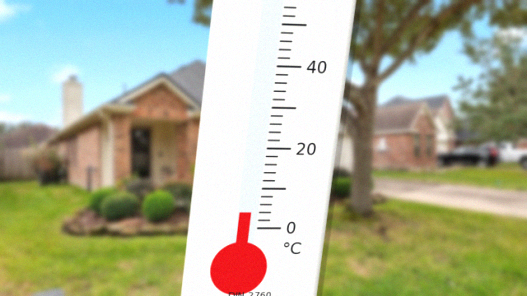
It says 4 °C
